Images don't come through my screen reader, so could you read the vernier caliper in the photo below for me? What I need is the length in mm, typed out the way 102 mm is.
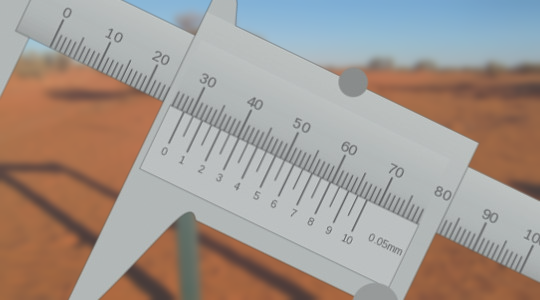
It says 28.5 mm
